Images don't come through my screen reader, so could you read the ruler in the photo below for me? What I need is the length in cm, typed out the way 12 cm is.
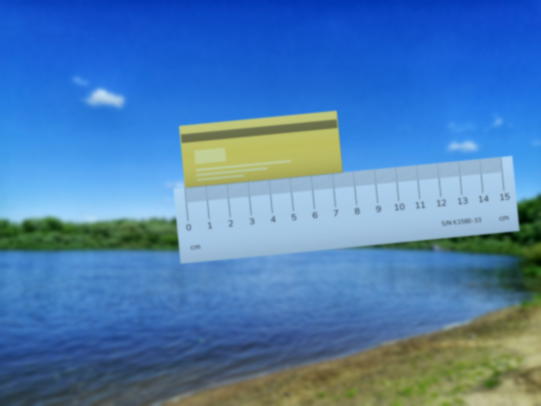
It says 7.5 cm
